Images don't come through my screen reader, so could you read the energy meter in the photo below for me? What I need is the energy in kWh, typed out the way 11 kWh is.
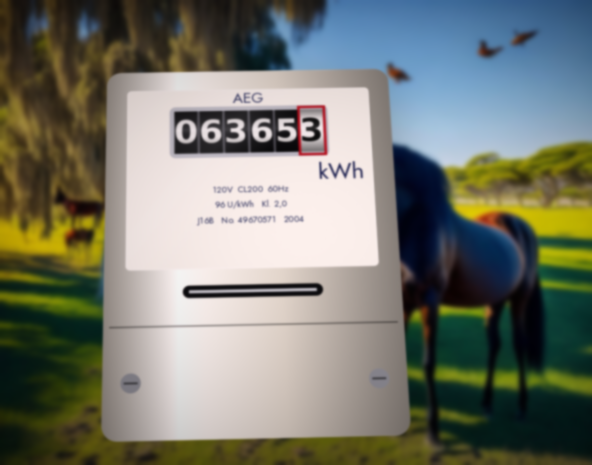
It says 6365.3 kWh
